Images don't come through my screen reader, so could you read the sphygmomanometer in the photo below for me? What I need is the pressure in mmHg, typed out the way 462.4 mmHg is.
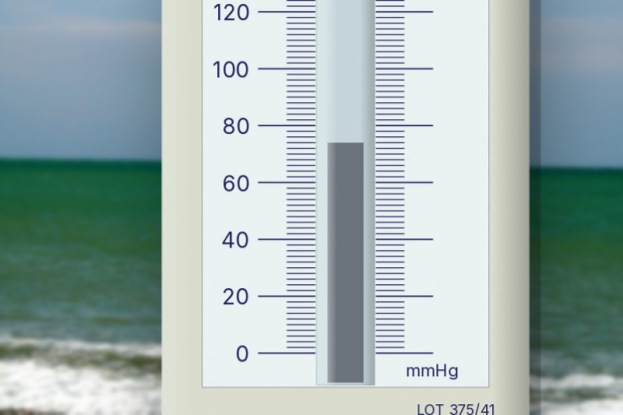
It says 74 mmHg
